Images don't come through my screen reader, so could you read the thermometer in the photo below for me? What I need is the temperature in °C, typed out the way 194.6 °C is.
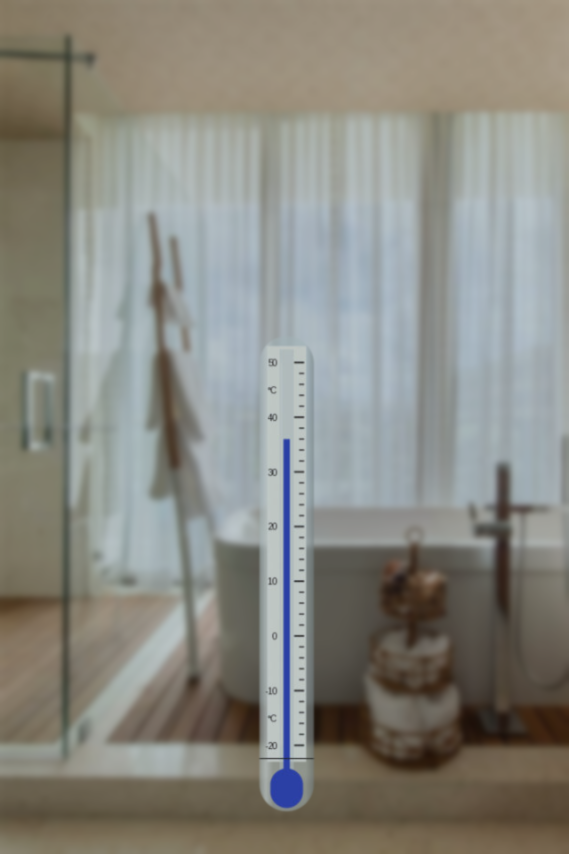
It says 36 °C
